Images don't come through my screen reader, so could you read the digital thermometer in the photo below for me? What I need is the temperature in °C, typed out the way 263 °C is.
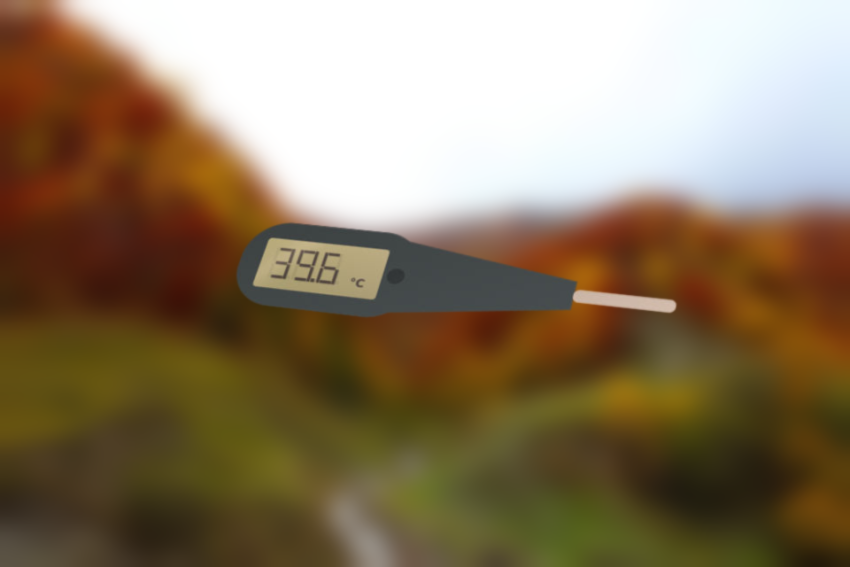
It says 39.6 °C
